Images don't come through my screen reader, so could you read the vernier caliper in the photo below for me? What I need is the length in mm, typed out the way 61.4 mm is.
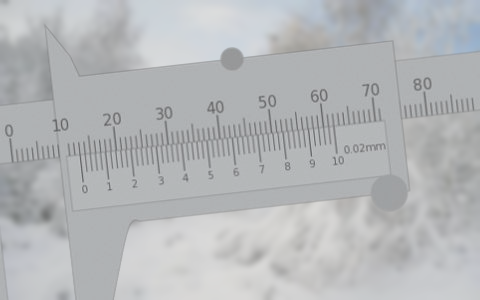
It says 13.0 mm
